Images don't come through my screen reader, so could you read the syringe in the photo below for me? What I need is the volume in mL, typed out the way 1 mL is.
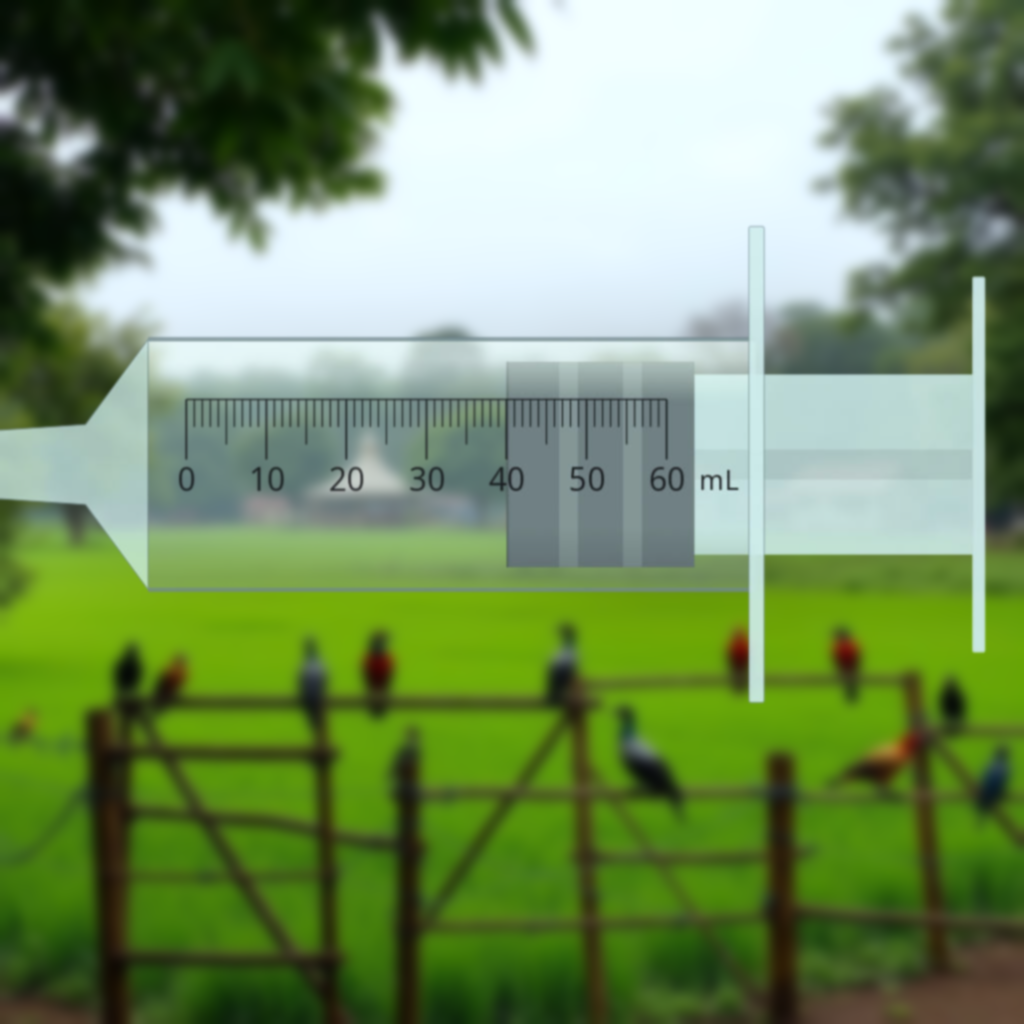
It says 40 mL
